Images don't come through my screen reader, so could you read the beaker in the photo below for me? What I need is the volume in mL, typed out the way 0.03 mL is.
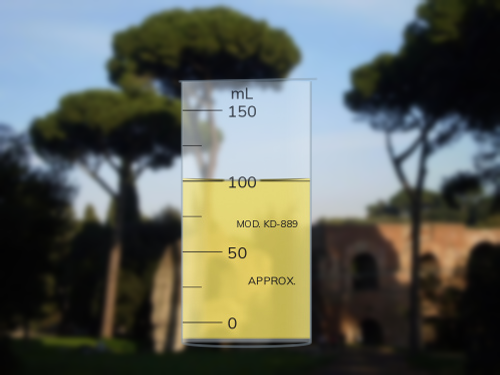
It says 100 mL
